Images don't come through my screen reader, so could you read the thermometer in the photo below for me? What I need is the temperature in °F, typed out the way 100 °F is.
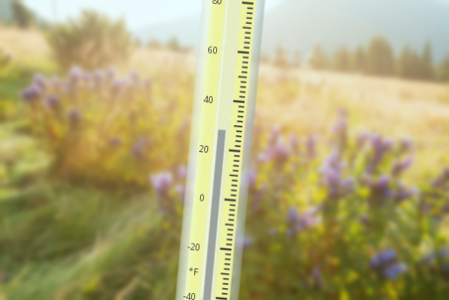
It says 28 °F
